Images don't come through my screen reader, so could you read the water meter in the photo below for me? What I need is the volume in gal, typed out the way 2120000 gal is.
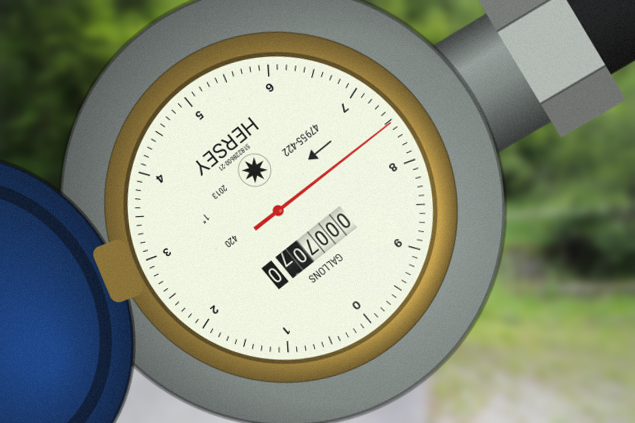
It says 7067.5 gal
